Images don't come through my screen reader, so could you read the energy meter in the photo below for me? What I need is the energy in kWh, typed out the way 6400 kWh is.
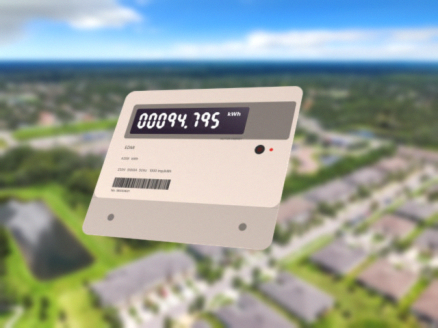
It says 94.795 kWh
